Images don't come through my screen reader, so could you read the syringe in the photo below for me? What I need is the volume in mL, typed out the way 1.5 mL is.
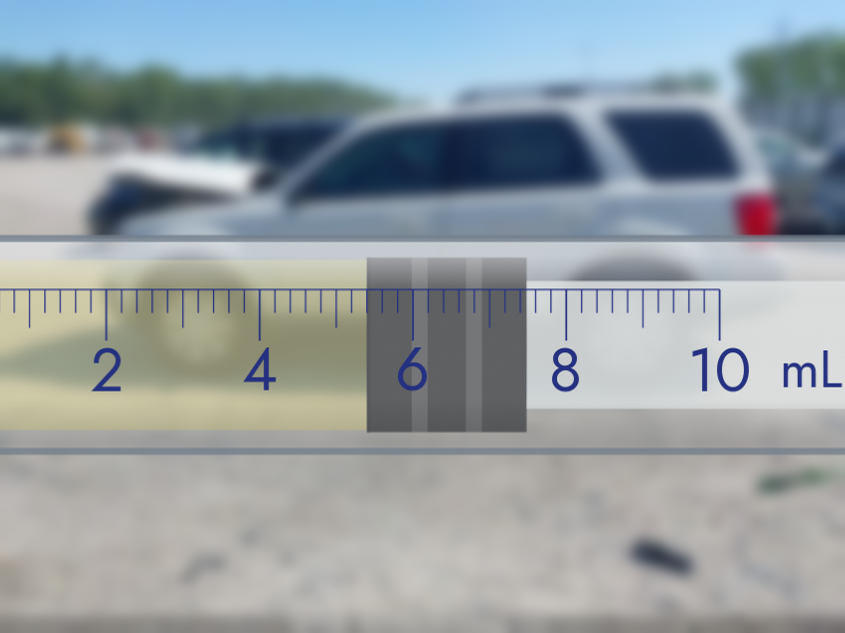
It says 5.4 mL
